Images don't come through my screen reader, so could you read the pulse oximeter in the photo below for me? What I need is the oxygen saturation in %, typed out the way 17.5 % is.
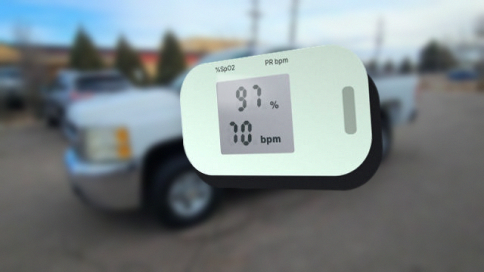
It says 97 %
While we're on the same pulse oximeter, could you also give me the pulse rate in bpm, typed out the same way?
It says 70 bpm
